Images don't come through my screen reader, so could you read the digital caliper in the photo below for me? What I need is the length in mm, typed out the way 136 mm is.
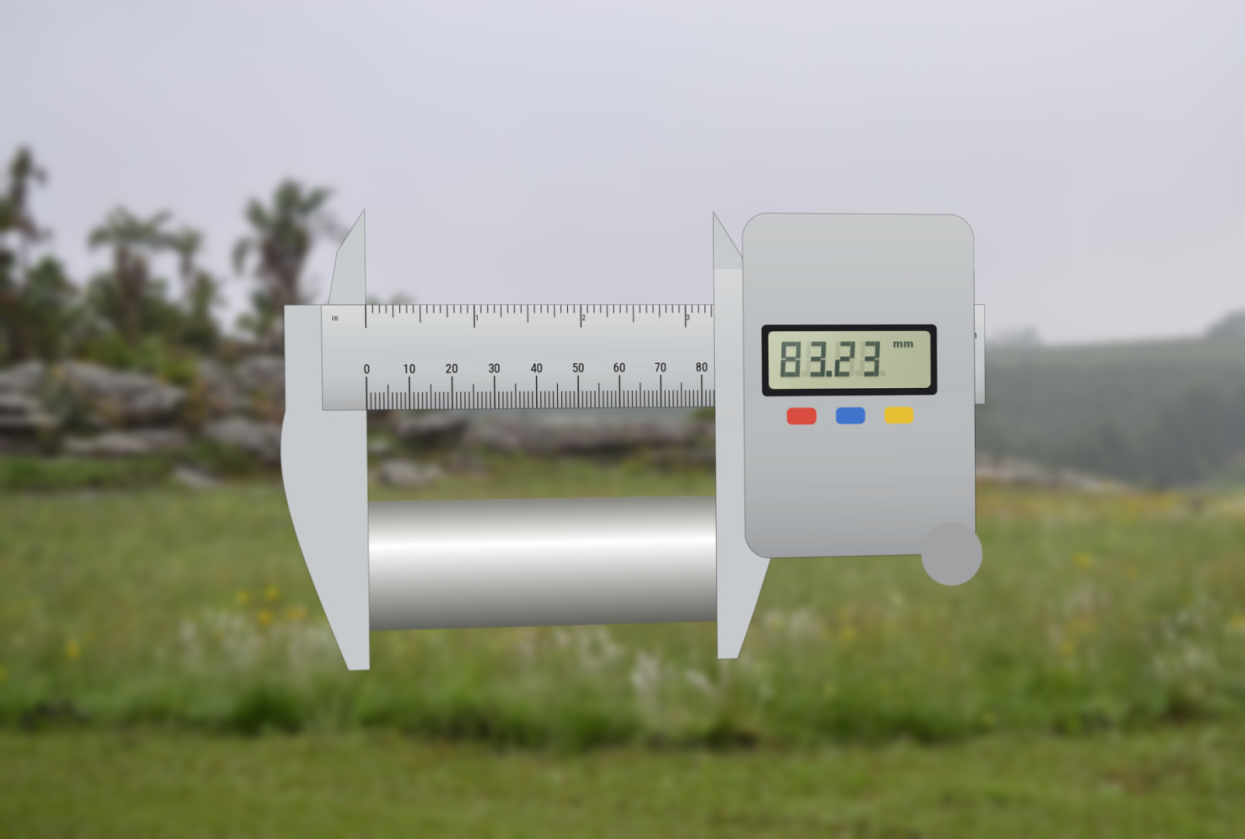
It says 83.23 mm
